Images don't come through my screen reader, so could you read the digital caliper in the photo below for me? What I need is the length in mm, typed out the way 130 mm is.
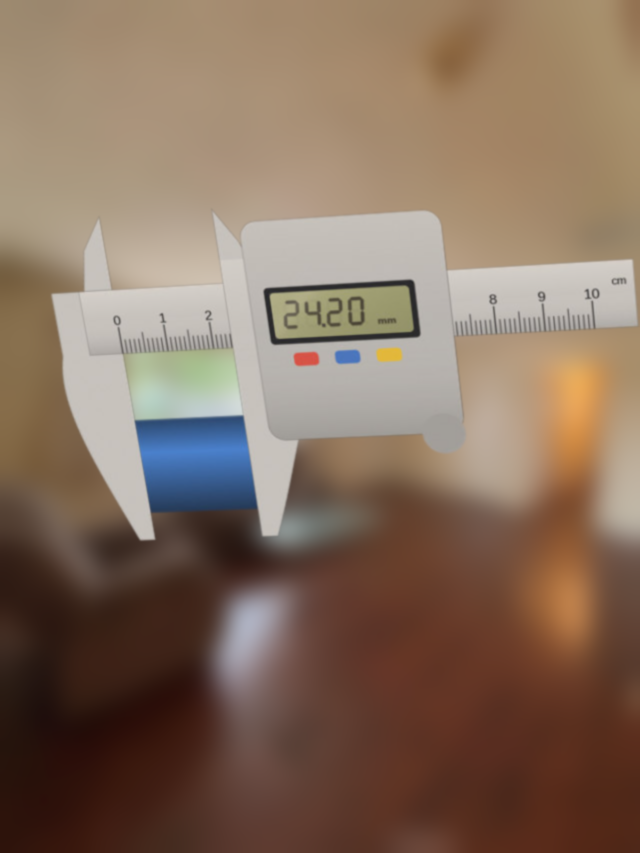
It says 24.20 mm
